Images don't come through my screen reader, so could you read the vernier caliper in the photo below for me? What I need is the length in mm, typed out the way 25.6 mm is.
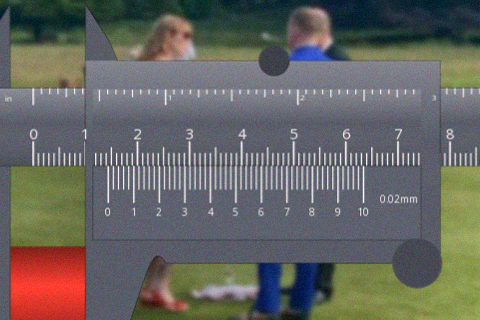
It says 14.4 mm
